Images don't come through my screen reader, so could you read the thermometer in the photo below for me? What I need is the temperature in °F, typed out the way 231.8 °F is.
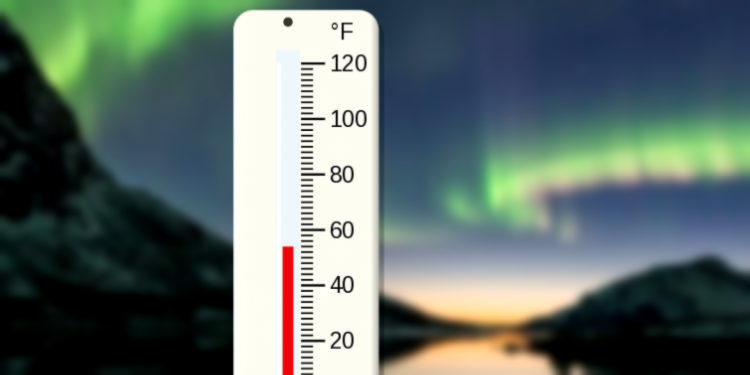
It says 54 °F
